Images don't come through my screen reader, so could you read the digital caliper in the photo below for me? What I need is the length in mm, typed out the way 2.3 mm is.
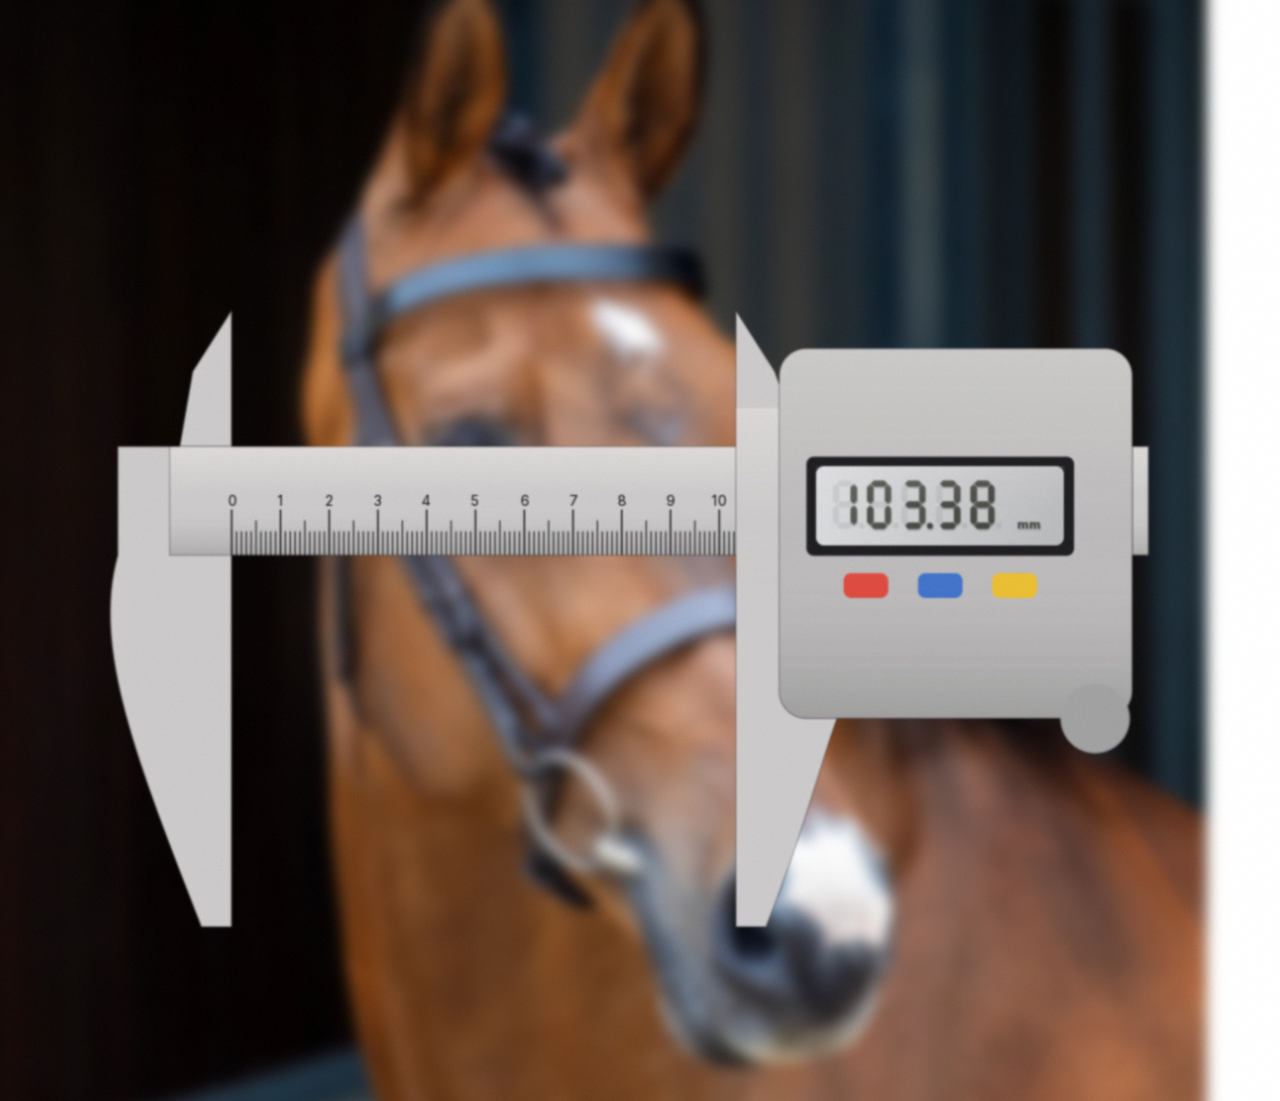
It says 103.38 mm
